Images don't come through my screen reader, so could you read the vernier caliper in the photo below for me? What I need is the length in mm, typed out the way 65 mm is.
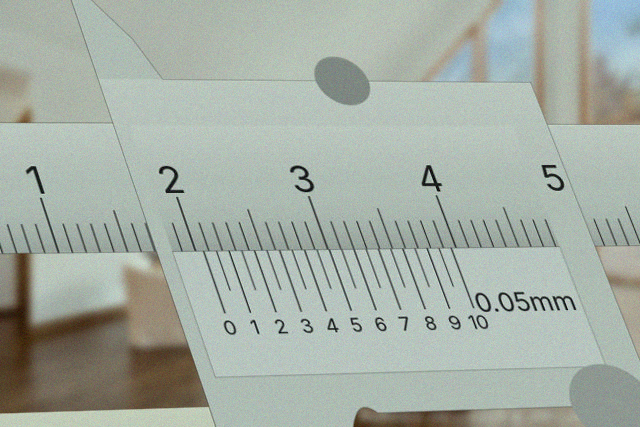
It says 20.6 mm
